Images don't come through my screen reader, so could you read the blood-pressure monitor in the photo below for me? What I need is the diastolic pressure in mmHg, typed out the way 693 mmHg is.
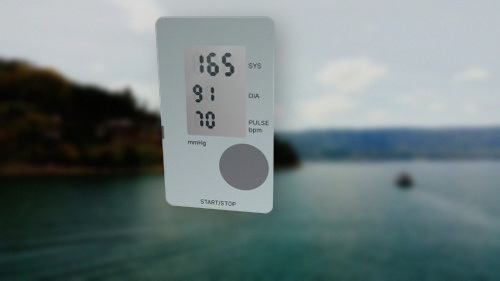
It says 91 mmHg
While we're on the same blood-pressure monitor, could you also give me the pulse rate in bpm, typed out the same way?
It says 70 bpm
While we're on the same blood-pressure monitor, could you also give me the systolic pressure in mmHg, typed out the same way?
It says 165 mmHg
